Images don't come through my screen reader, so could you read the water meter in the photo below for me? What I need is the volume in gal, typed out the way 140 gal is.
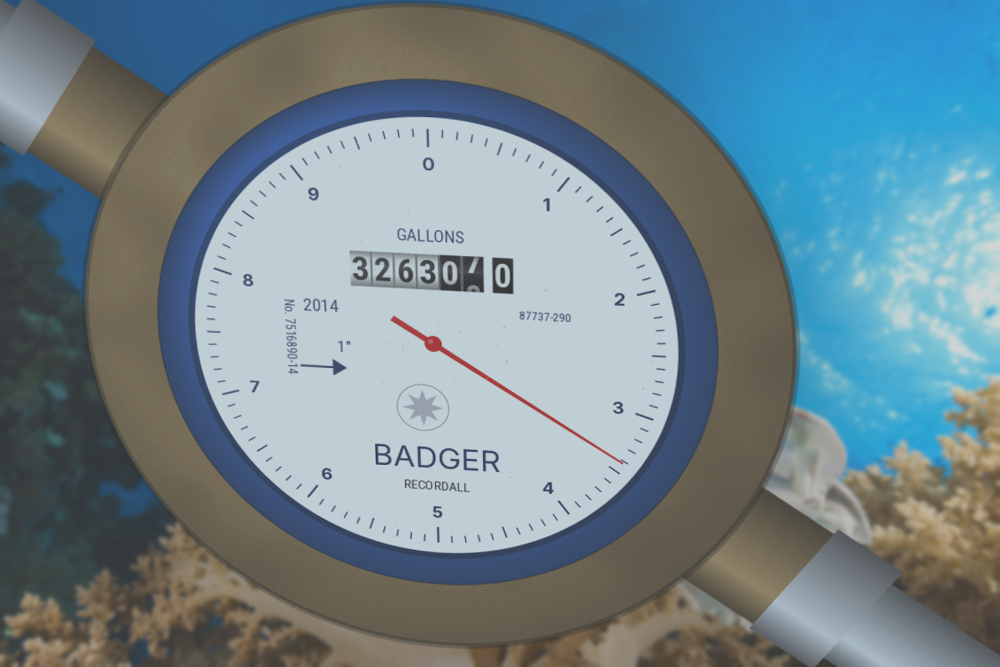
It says 3263073.4 gal
